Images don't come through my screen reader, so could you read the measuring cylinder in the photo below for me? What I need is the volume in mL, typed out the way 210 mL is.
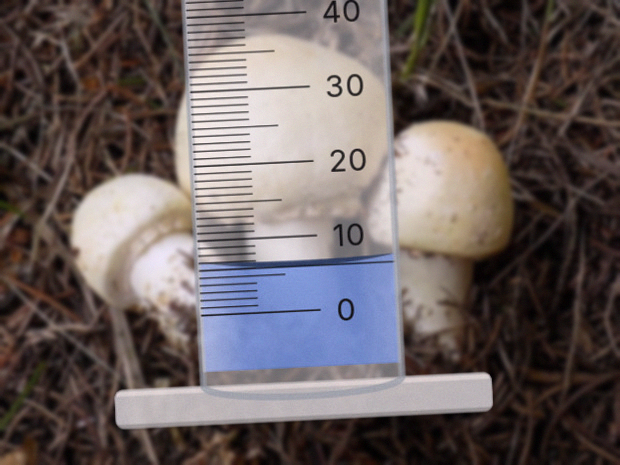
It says 6 mL
